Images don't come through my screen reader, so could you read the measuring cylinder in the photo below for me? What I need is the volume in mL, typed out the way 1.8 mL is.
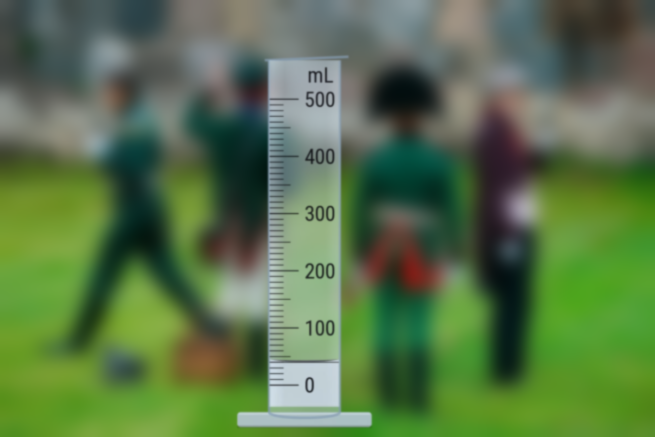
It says 40 mL
